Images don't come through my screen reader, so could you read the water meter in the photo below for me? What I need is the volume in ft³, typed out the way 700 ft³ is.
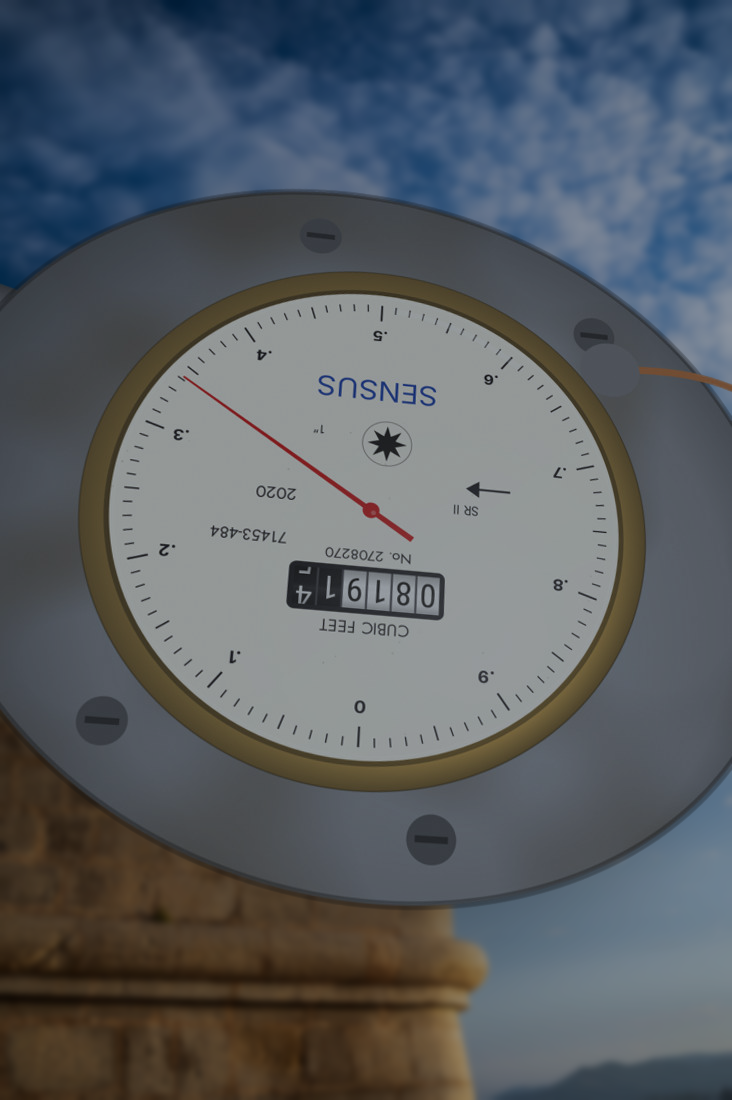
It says 81914.34 ft³
